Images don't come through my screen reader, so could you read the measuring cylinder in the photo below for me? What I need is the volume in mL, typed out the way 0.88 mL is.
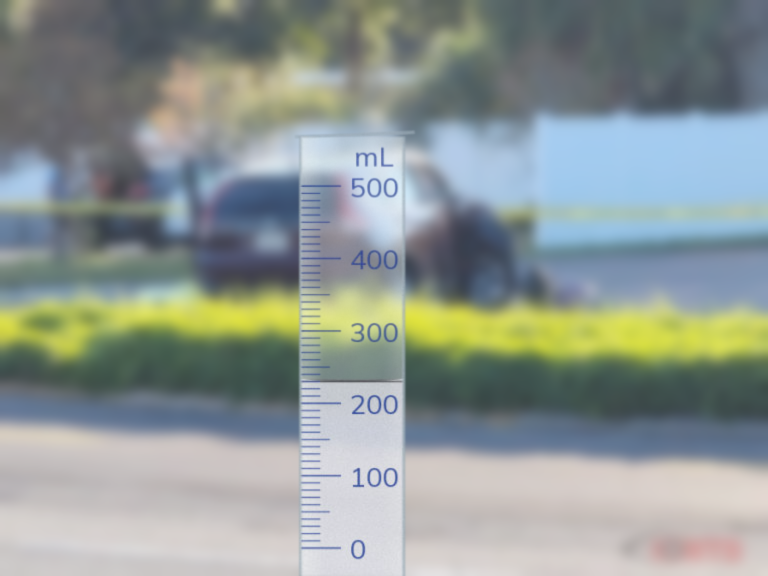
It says 230 mL
